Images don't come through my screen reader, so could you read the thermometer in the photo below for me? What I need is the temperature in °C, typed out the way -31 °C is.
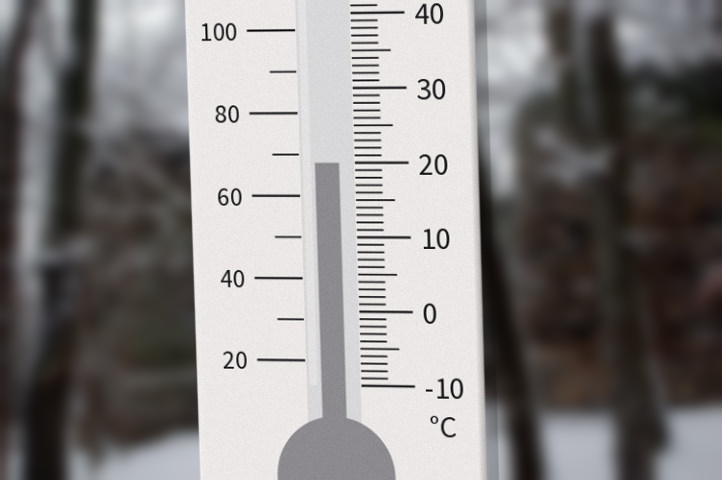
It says 20 °C
